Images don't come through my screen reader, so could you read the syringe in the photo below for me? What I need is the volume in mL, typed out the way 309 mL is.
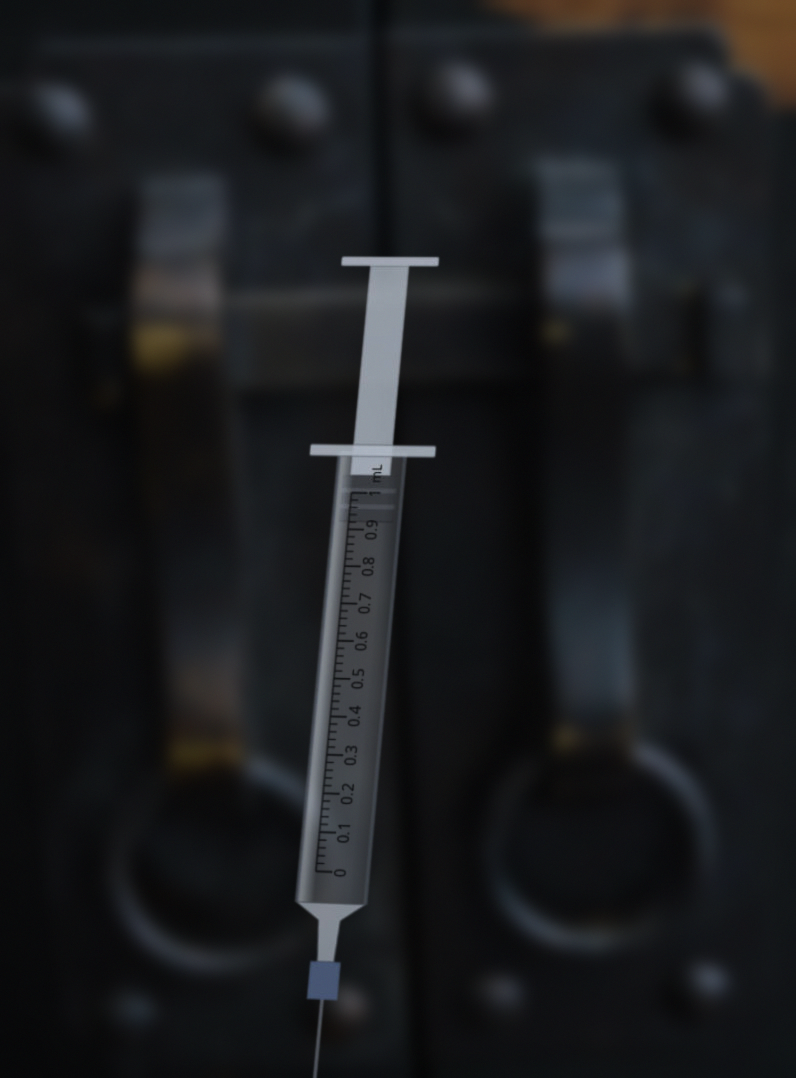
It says 0.92 mL
